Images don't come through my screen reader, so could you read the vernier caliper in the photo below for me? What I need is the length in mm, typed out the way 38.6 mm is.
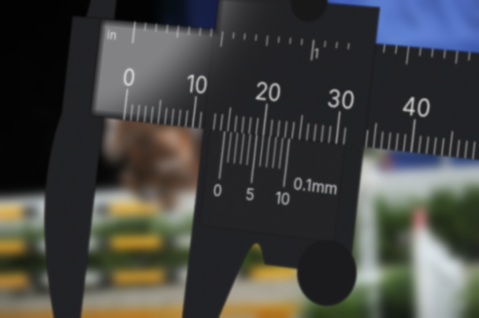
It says 14.6 mm
